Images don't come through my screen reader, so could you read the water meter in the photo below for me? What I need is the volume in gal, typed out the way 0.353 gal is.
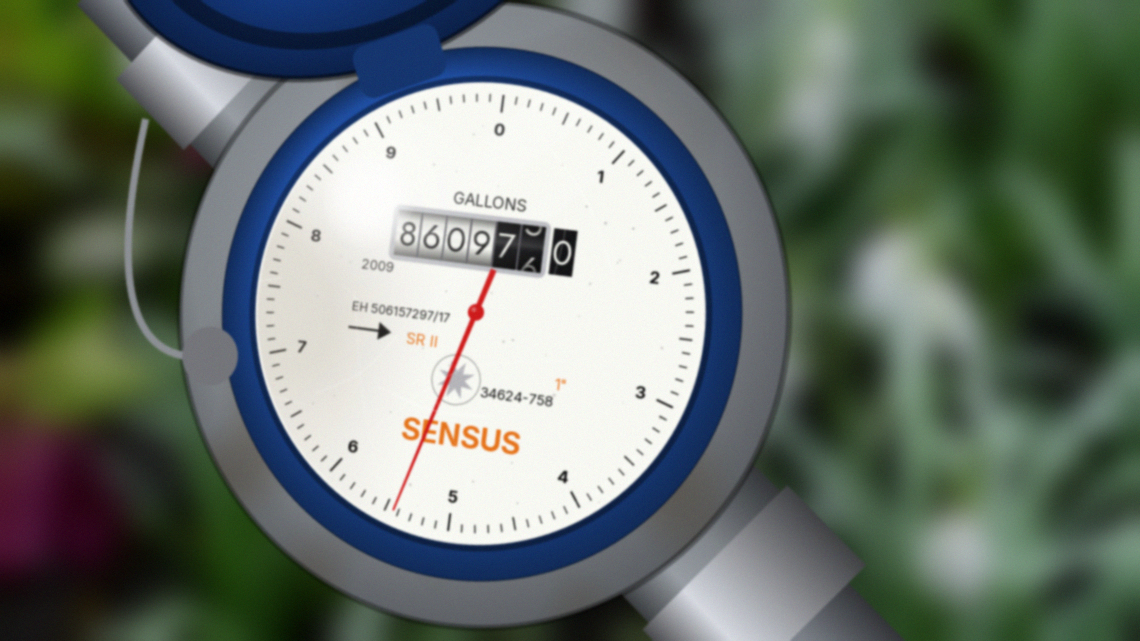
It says 8609755.4 gal
